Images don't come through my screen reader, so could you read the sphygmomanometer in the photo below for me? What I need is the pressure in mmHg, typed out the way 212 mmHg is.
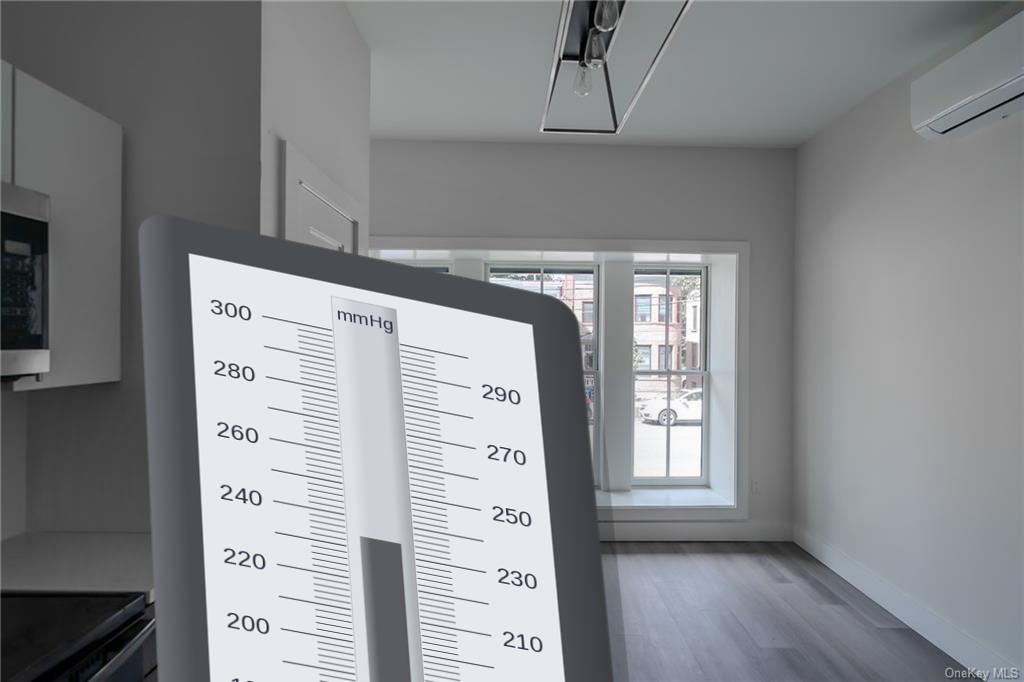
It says 234 mmHg
